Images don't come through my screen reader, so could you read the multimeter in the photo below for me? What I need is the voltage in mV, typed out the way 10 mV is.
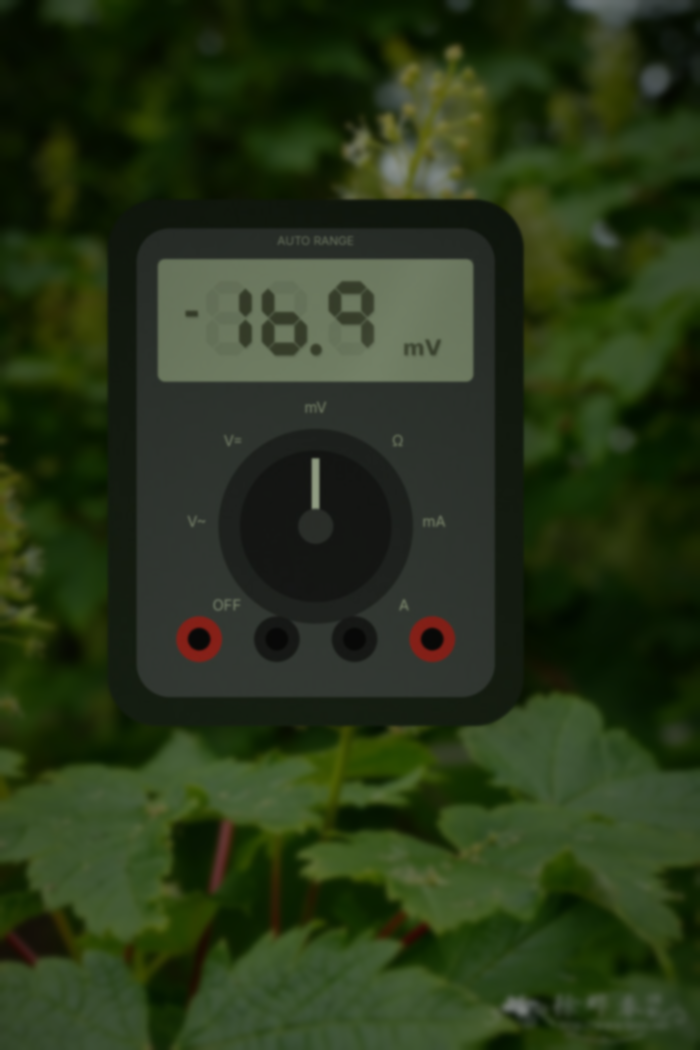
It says -16.9 mV
